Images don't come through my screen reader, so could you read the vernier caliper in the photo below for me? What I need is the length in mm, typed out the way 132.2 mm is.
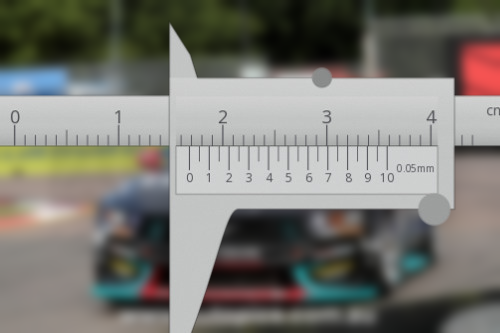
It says 16.8 mm
